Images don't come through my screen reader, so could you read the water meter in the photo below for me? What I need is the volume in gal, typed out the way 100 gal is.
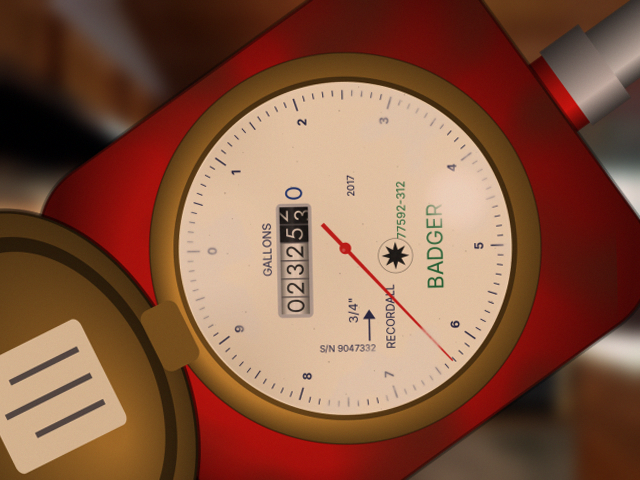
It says 232526.3 gal
